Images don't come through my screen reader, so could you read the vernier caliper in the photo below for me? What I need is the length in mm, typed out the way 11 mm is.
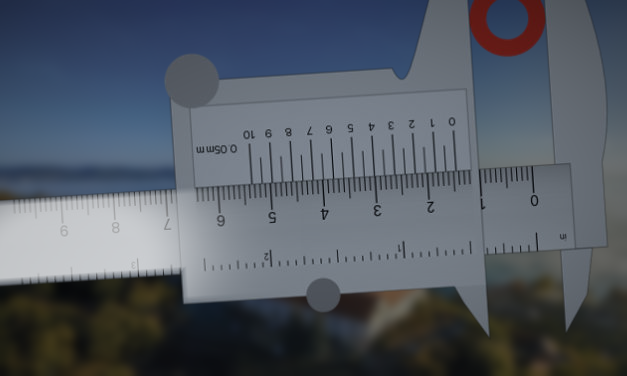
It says 14.5 mm
